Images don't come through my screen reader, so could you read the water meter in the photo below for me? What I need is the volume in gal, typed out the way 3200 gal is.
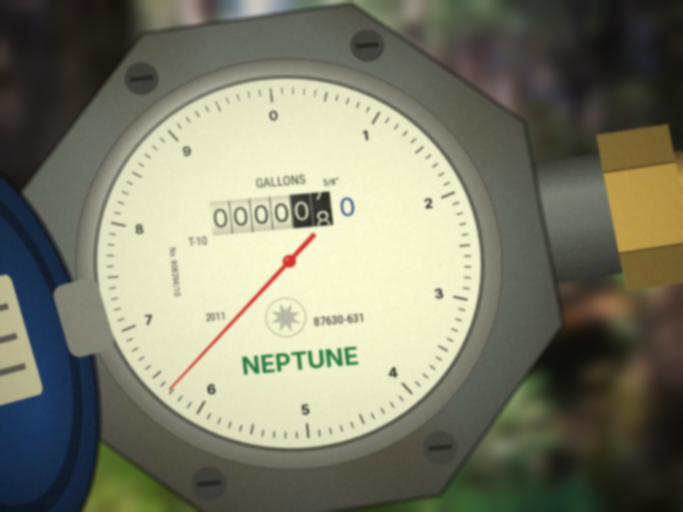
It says 76.3 gal
